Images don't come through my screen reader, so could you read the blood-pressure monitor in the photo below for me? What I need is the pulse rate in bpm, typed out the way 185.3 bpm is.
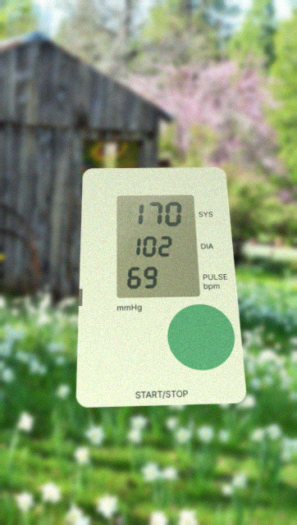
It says 69 bpm
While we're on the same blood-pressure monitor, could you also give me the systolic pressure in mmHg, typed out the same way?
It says 170 mmHg
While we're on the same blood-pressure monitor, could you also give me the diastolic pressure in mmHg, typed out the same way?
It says 102 mmHg
